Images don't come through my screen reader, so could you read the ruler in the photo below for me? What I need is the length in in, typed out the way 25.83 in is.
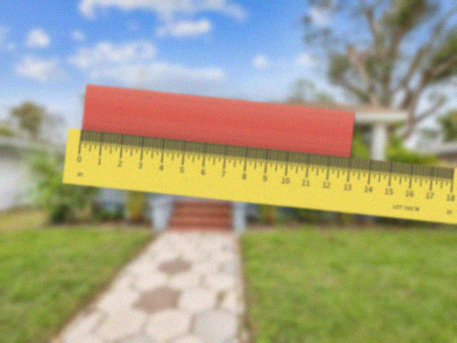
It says 13 in
